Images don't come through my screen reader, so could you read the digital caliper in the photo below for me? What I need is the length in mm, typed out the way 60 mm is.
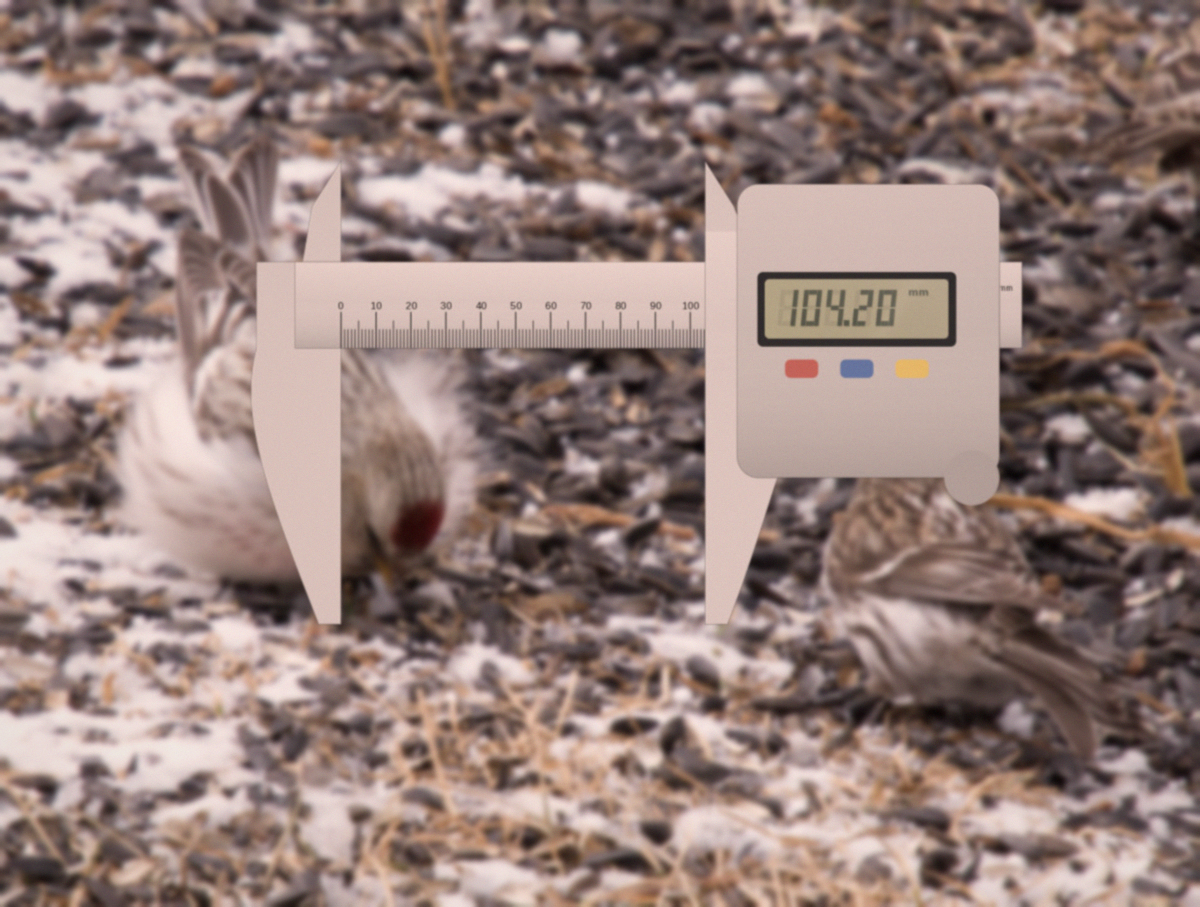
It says 104.20 mm
